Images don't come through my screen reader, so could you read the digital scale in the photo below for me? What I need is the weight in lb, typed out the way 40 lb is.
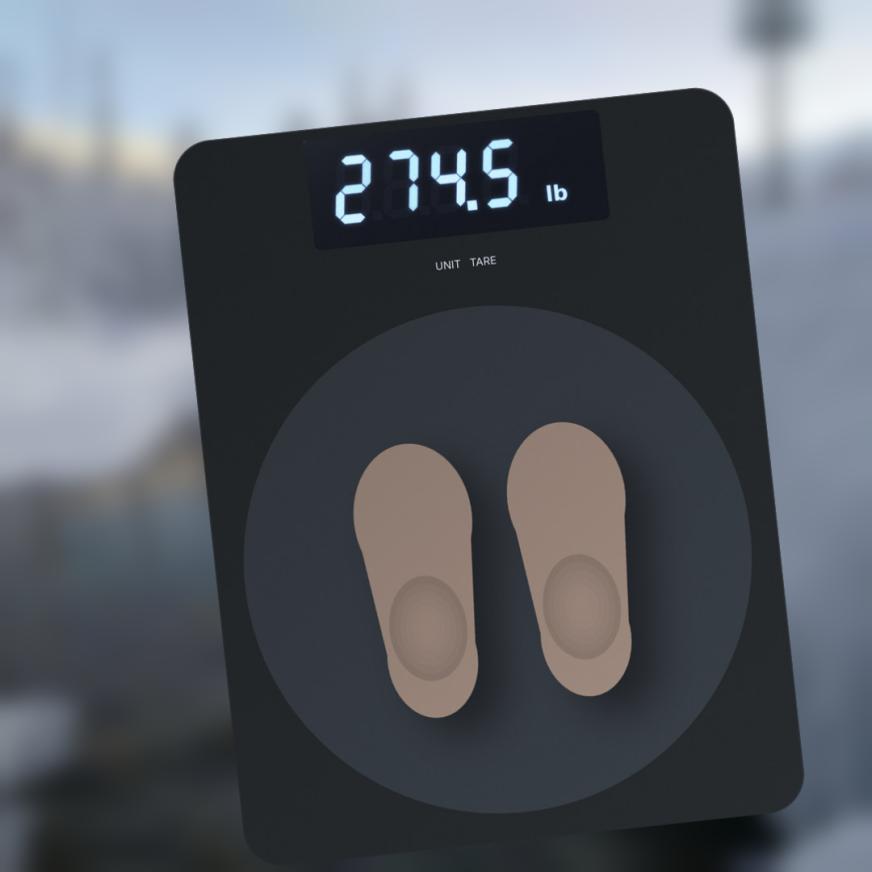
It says 274.5 lb
